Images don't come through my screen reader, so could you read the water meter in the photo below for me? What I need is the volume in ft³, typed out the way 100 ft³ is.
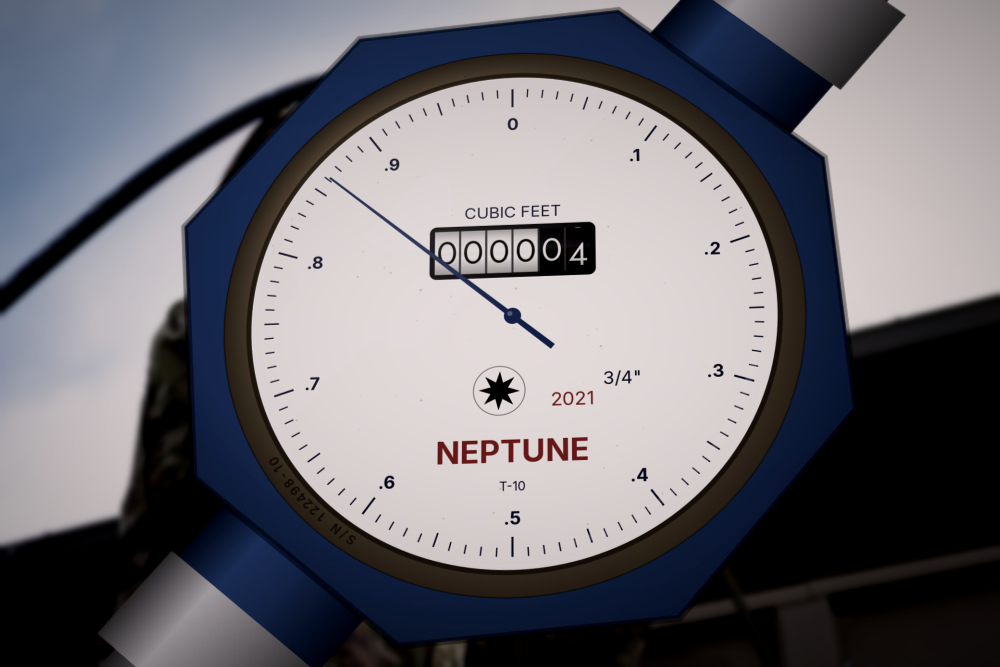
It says 3.86 ft³
